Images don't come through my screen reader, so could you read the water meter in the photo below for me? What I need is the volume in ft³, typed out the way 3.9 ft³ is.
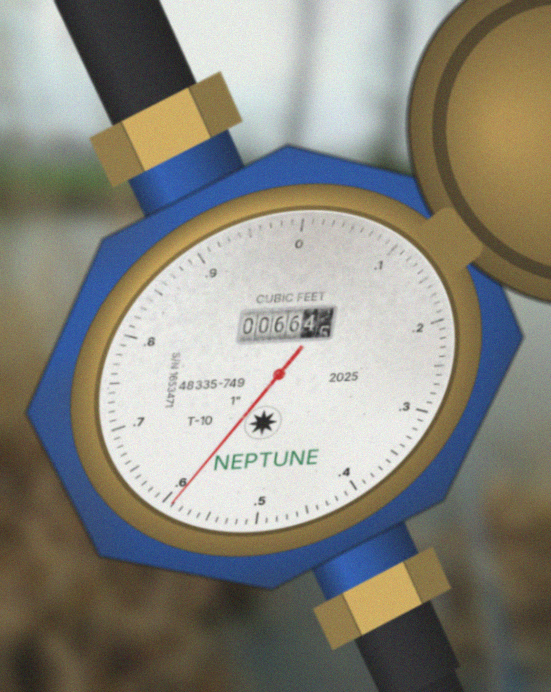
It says 6644.59 ft³
